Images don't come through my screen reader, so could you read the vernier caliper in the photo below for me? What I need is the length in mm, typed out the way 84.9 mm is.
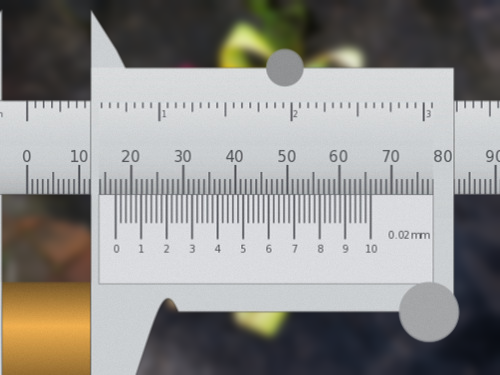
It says 17.0 mm
